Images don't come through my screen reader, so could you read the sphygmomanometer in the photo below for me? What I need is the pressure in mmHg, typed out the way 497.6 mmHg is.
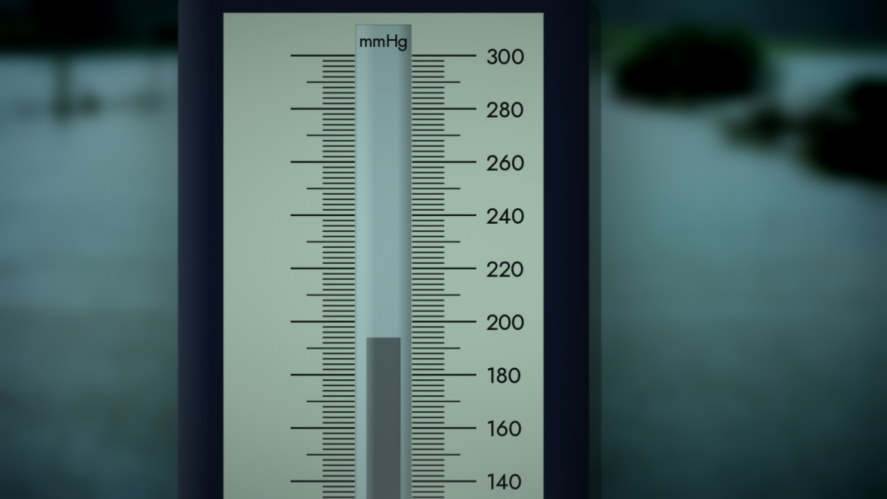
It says 194 mmHg
